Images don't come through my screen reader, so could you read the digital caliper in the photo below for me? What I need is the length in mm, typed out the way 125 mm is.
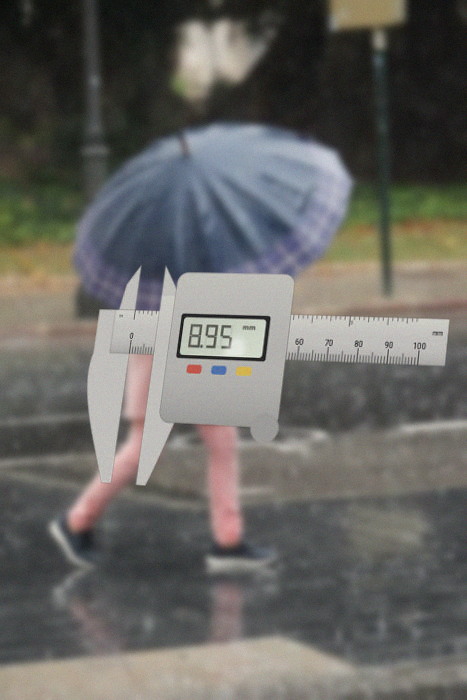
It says 8.95 mm
